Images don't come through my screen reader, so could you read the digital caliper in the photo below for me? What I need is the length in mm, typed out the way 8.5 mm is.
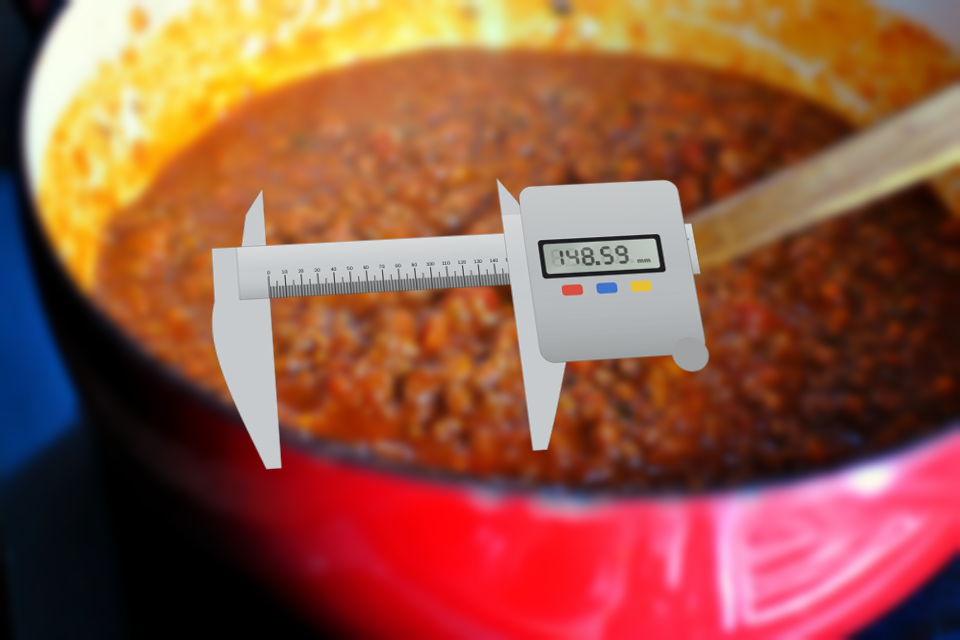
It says 148.59 mm
